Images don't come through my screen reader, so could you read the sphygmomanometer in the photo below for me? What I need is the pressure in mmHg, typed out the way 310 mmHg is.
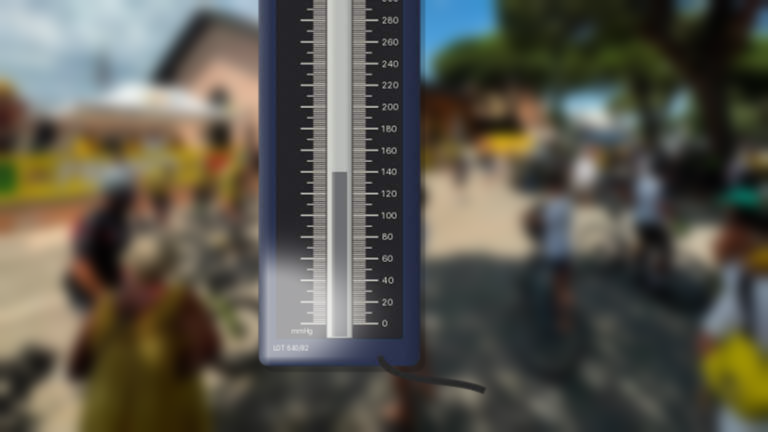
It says 140 mmHg
